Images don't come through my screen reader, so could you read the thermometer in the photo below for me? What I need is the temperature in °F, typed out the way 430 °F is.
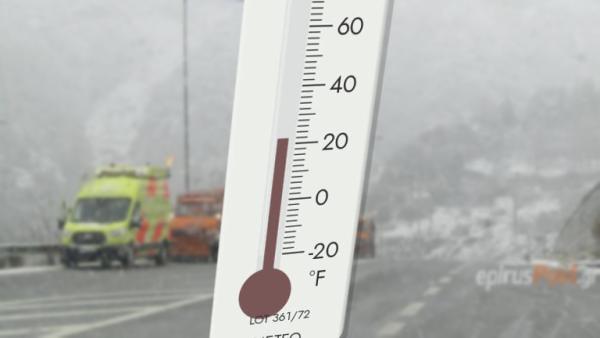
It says 22 °F
